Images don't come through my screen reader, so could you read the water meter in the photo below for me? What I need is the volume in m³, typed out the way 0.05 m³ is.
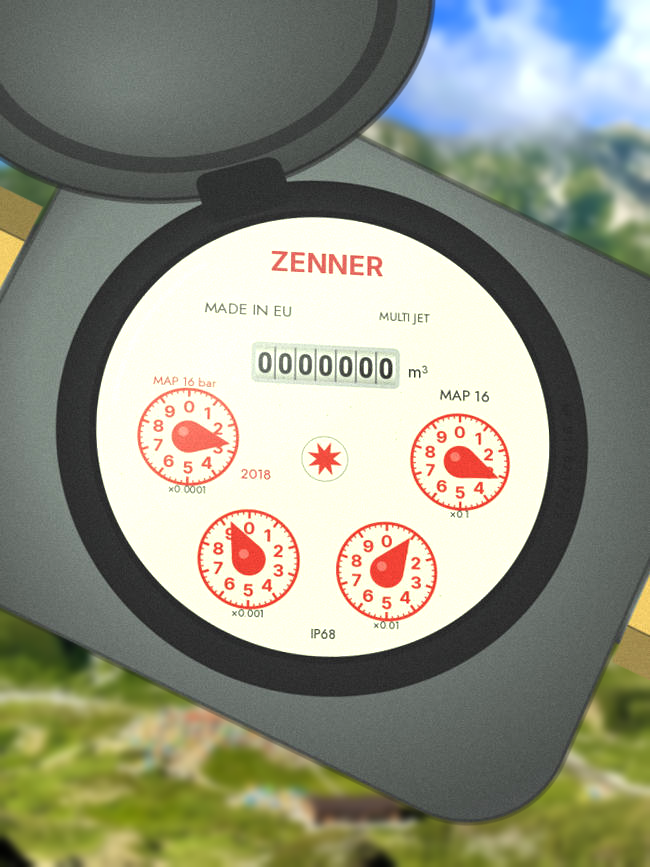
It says 0.3092 m³
